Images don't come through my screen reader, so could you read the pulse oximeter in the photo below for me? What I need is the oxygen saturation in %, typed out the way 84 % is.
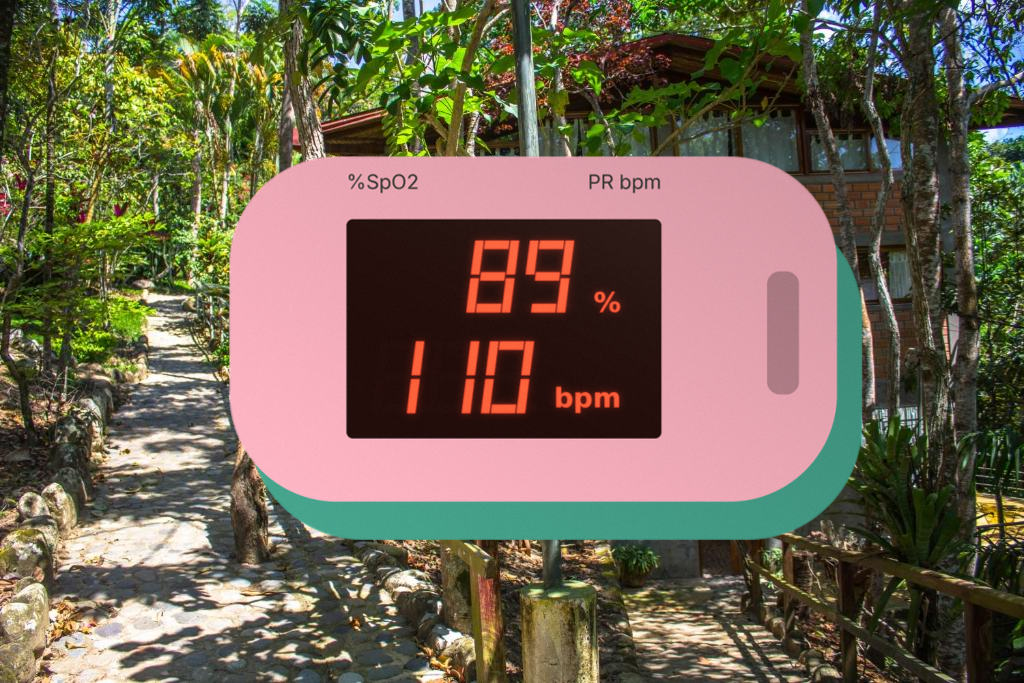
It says 89 %
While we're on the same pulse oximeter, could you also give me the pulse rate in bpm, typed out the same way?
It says 110 bpm
